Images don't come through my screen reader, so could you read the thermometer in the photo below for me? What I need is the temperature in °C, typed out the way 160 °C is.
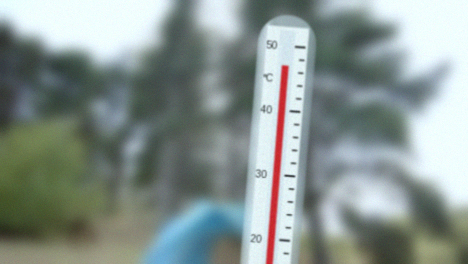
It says 47 °C
